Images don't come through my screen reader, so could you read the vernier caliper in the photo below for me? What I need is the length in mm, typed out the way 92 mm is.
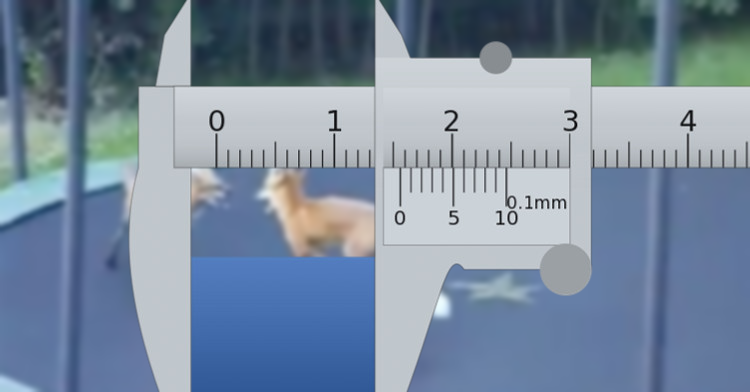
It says 15.6 mm
